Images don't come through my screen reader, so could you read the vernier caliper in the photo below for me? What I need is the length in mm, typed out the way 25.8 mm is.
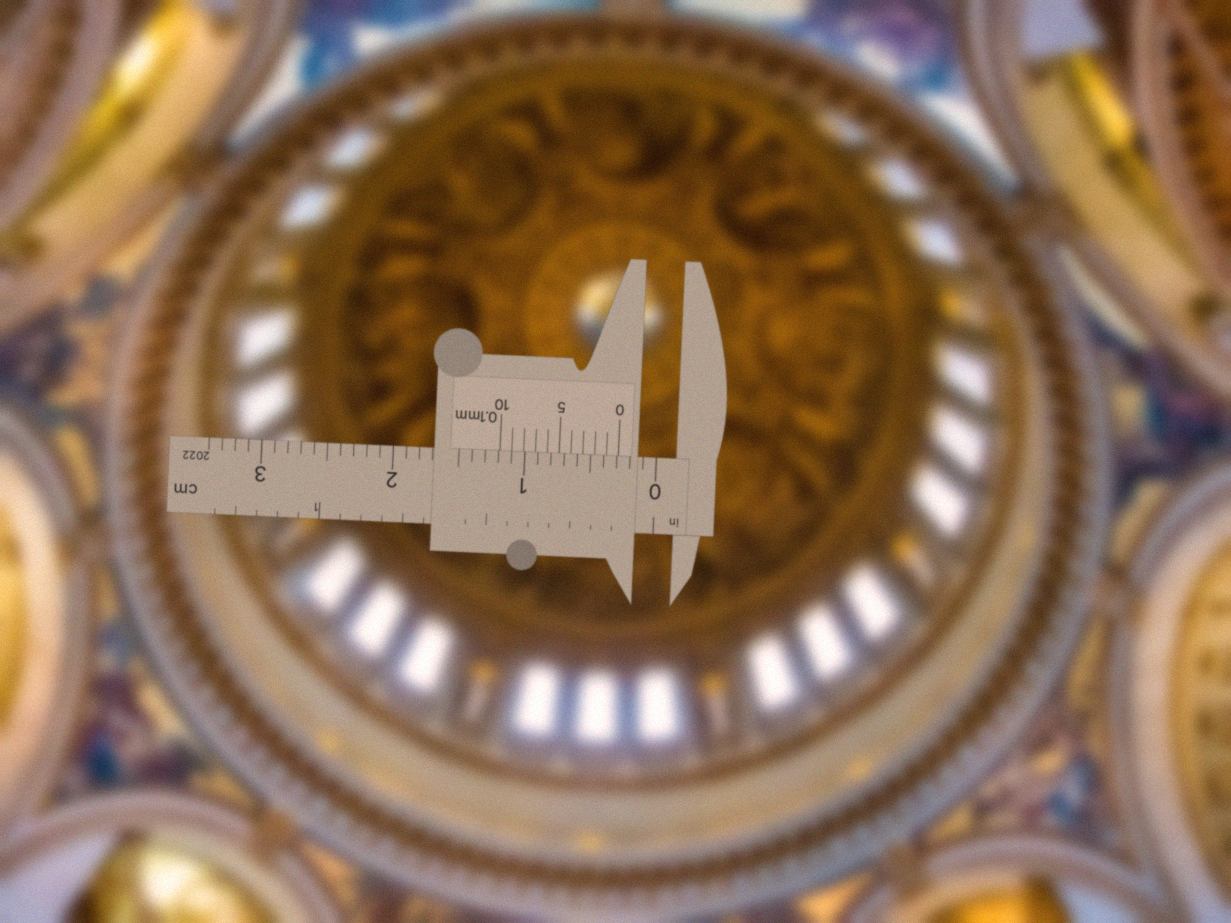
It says 2.9 mm
